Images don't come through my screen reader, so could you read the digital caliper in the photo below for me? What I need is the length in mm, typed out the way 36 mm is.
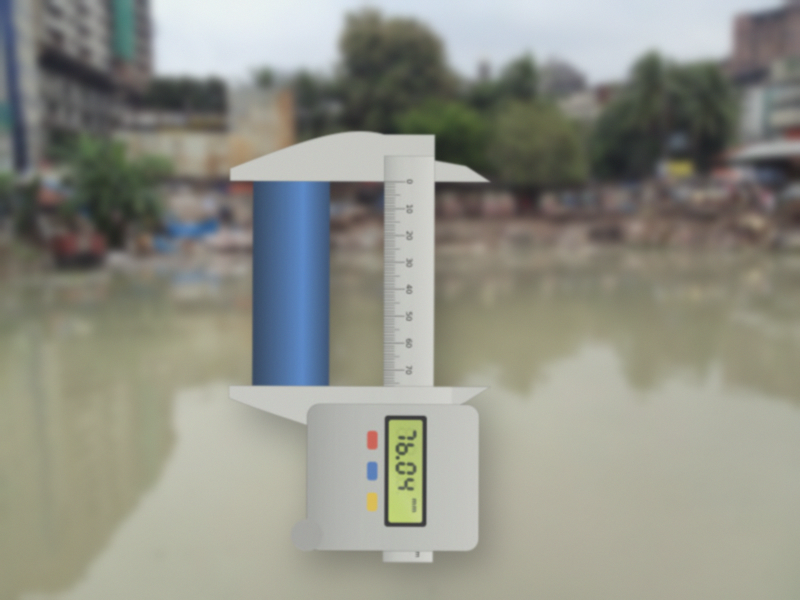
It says 76.04 mm
